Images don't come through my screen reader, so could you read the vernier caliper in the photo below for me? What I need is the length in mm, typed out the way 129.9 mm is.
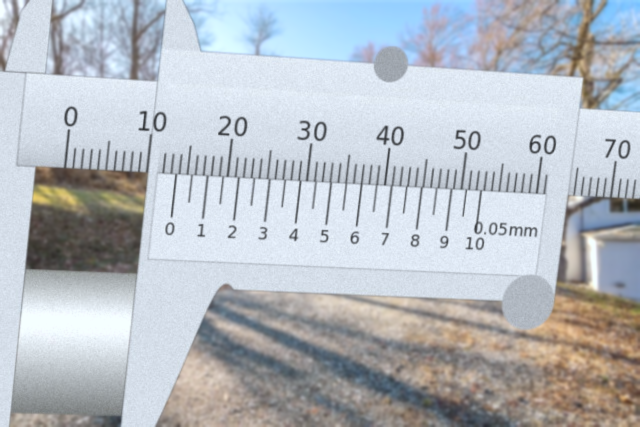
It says 13.6 mm
